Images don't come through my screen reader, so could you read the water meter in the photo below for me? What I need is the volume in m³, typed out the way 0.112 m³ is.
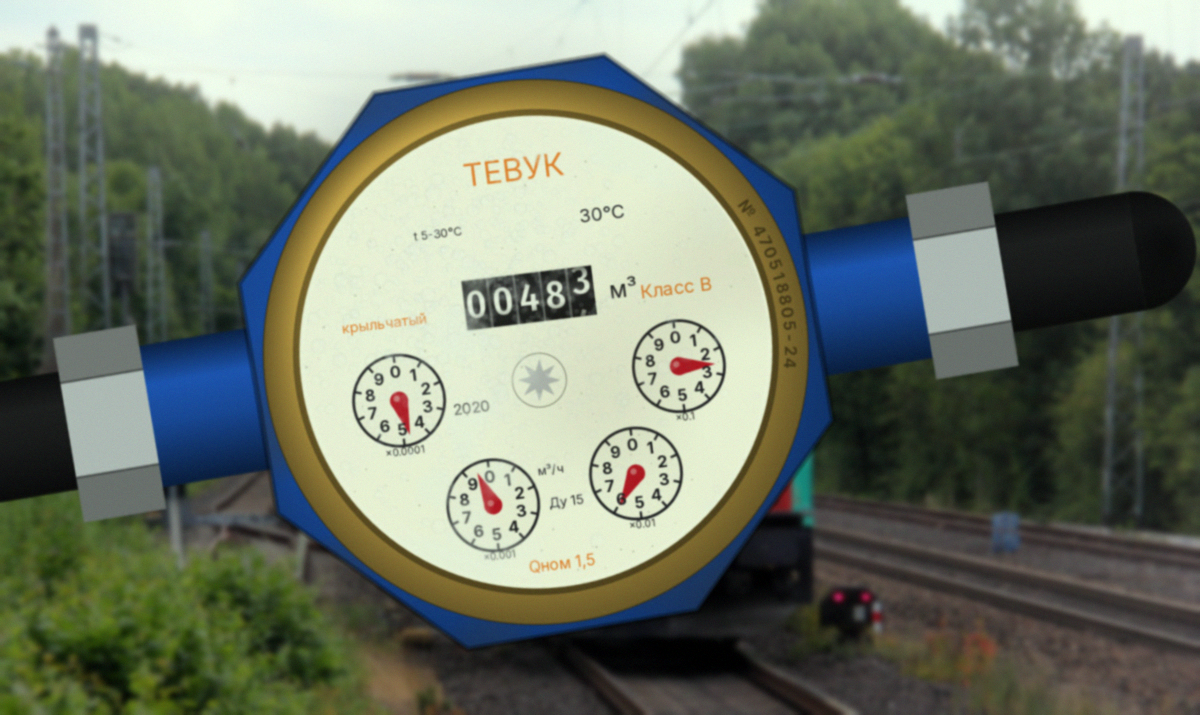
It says 483.2594 m³
